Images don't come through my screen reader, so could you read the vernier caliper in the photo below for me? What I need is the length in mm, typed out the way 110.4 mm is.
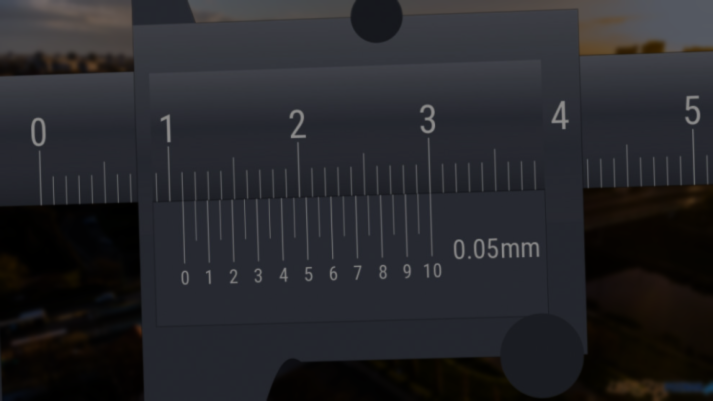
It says 11.0 mm
